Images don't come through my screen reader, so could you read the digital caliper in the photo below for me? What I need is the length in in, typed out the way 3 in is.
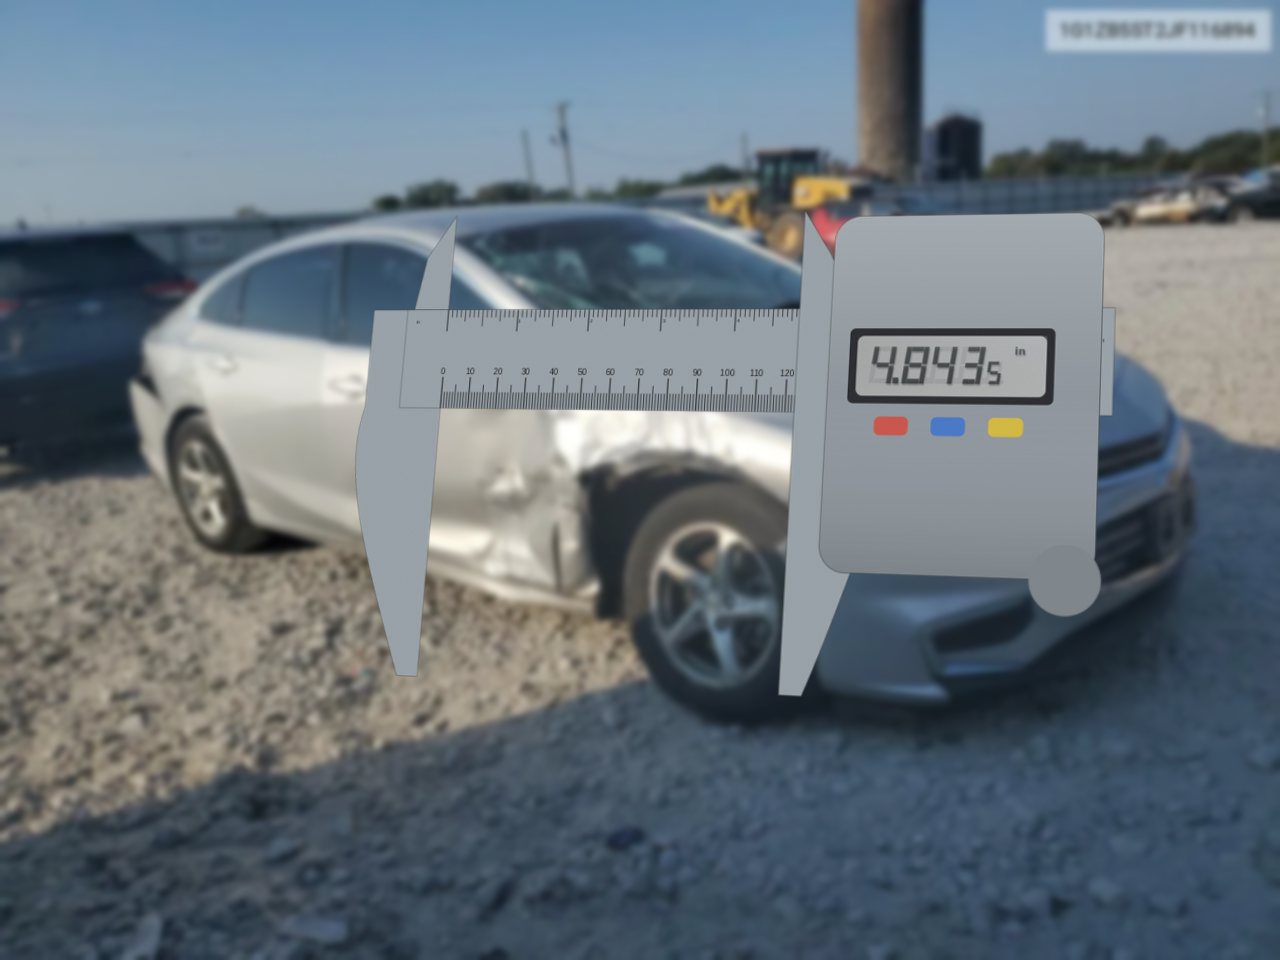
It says 4.8435 in
